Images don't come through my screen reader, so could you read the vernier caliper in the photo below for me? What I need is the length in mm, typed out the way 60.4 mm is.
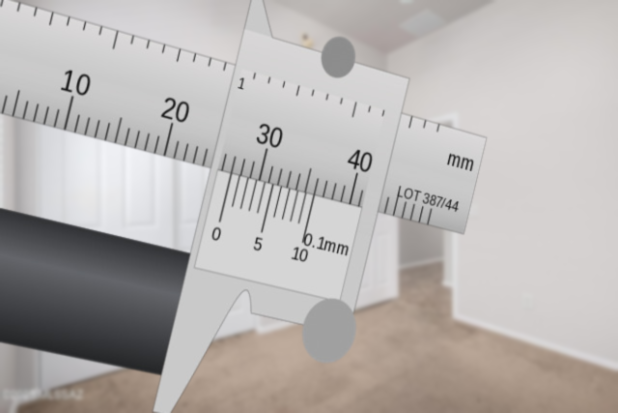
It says 27.0 mm
